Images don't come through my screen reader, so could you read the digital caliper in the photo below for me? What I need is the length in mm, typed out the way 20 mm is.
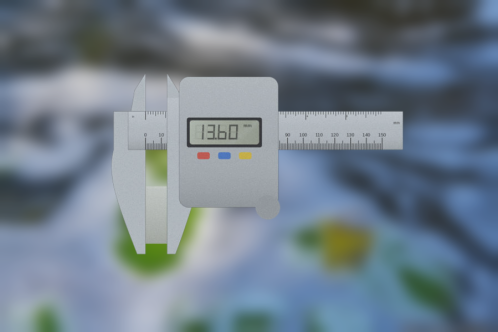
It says 13.60 mm
